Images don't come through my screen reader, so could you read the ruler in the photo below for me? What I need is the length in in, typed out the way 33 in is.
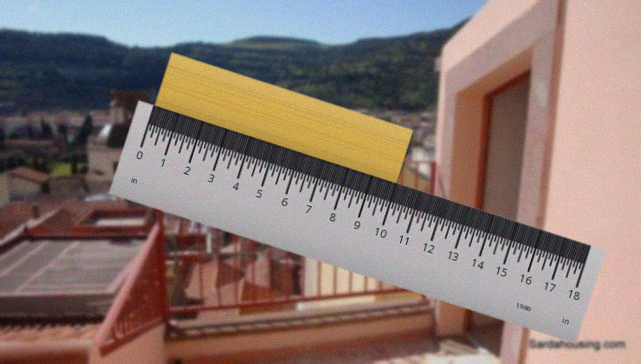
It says 10 in
